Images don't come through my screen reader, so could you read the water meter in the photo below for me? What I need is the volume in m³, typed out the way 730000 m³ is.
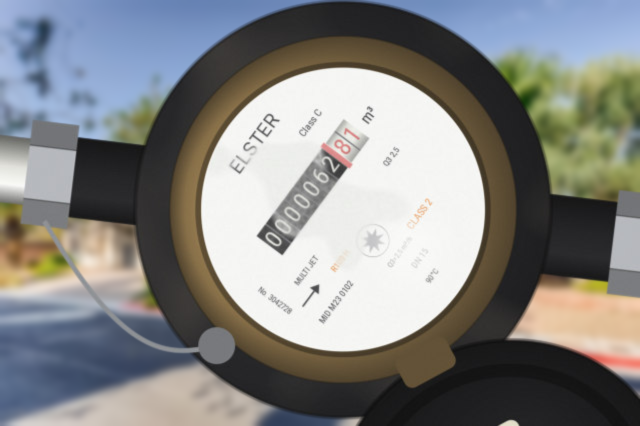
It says 62.81 m³
